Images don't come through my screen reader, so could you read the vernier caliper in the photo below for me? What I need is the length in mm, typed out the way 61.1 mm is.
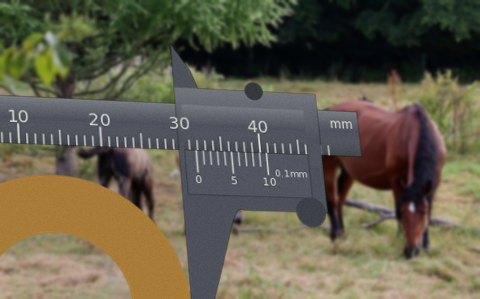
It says 31.8 mm
